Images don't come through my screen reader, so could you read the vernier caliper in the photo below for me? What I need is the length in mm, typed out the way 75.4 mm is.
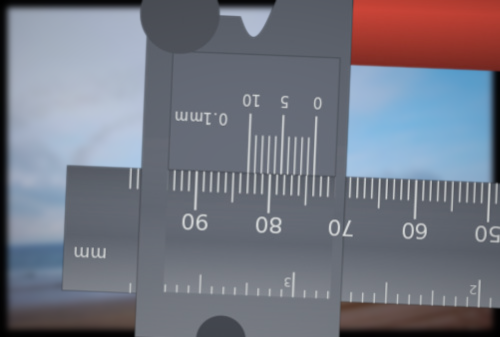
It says 74.0 mm
